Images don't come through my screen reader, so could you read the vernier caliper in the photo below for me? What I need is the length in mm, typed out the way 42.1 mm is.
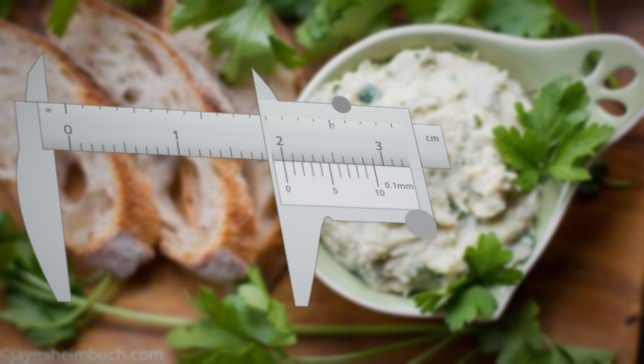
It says 20.0 mm
